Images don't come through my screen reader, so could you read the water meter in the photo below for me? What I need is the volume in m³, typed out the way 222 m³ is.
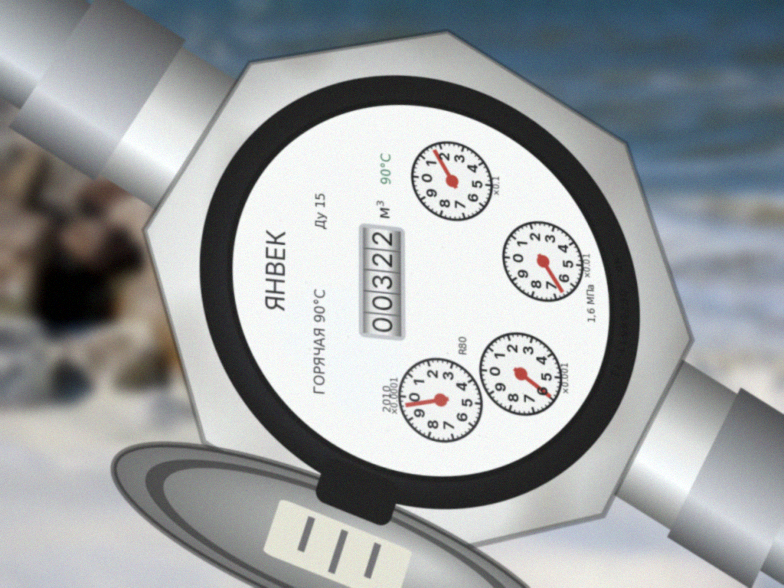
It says 322.1659 m³
